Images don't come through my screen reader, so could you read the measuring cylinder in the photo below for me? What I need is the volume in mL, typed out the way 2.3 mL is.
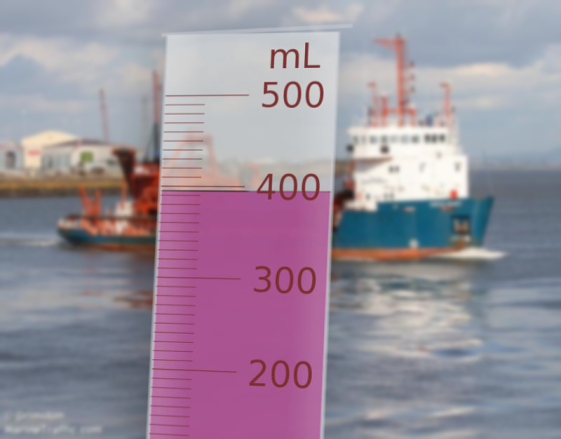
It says 395 mL
